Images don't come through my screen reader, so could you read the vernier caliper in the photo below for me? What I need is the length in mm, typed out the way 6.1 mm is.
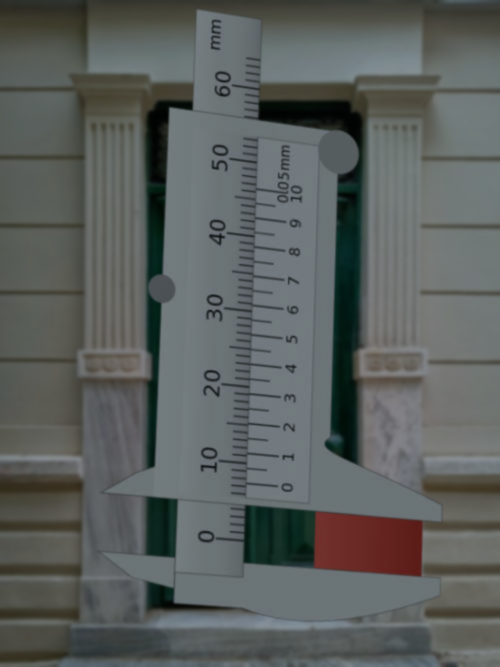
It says 7.4 mm
